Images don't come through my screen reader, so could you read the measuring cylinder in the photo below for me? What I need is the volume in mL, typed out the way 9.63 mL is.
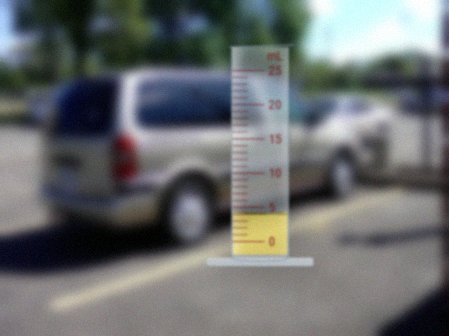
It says 4 mL
